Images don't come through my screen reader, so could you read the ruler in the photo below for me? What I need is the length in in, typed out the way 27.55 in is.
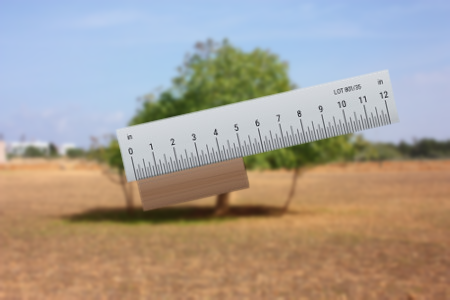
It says 5 in
